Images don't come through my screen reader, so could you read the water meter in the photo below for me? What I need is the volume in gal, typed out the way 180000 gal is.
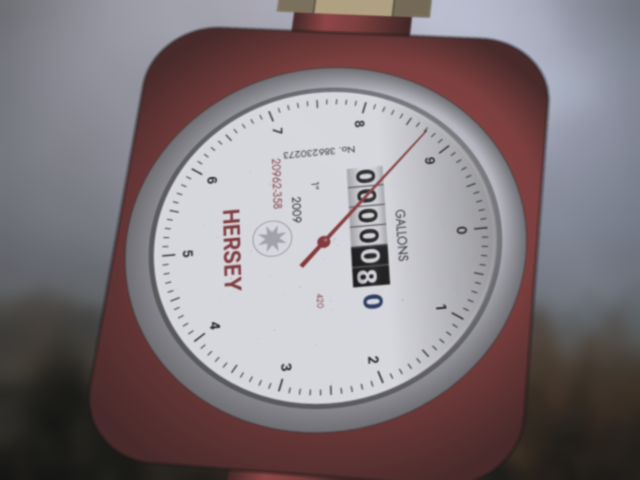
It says 78.7 gal
